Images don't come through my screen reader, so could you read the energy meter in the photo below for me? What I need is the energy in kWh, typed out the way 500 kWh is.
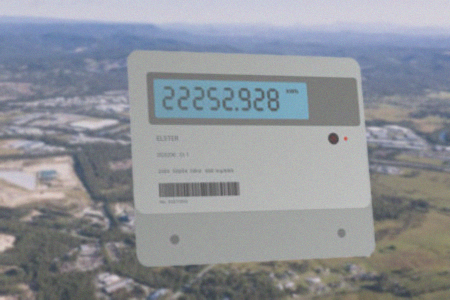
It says 22252.928 kWh
